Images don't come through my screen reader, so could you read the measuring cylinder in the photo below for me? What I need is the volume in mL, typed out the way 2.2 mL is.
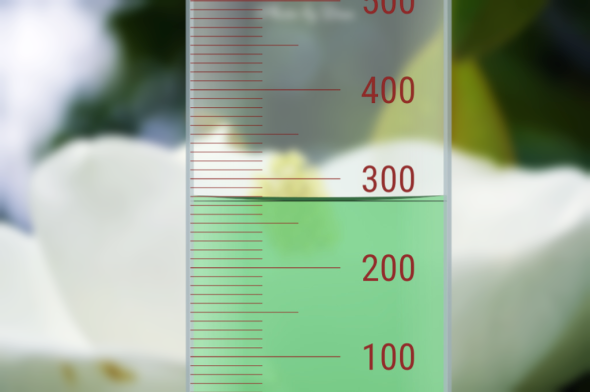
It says 275 mL
